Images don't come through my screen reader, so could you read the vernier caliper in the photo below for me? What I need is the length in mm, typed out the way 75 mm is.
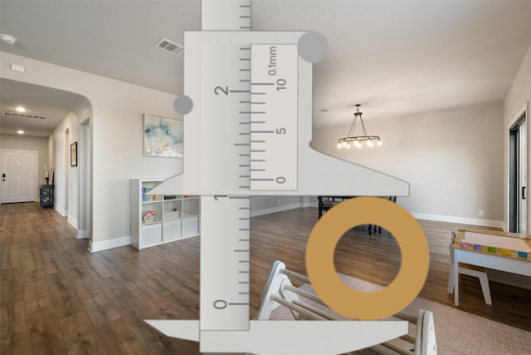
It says 11.7 mm
